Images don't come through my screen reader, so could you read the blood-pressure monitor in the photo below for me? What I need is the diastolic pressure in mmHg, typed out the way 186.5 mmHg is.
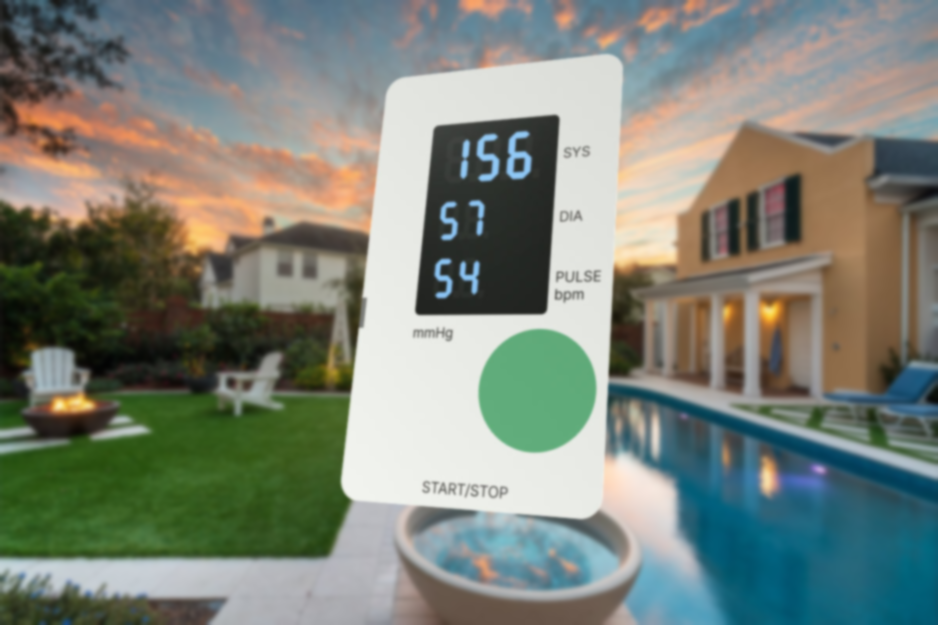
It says 57 mmHg
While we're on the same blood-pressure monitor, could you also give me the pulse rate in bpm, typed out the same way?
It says 54 bpm
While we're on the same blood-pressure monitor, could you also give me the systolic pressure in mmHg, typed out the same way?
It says 156 mmHg
